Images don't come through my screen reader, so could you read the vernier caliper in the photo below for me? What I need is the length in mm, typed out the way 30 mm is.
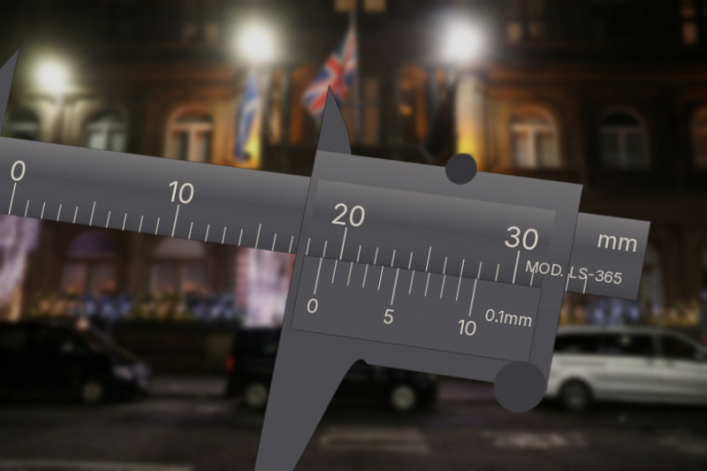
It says 18.9 mm
